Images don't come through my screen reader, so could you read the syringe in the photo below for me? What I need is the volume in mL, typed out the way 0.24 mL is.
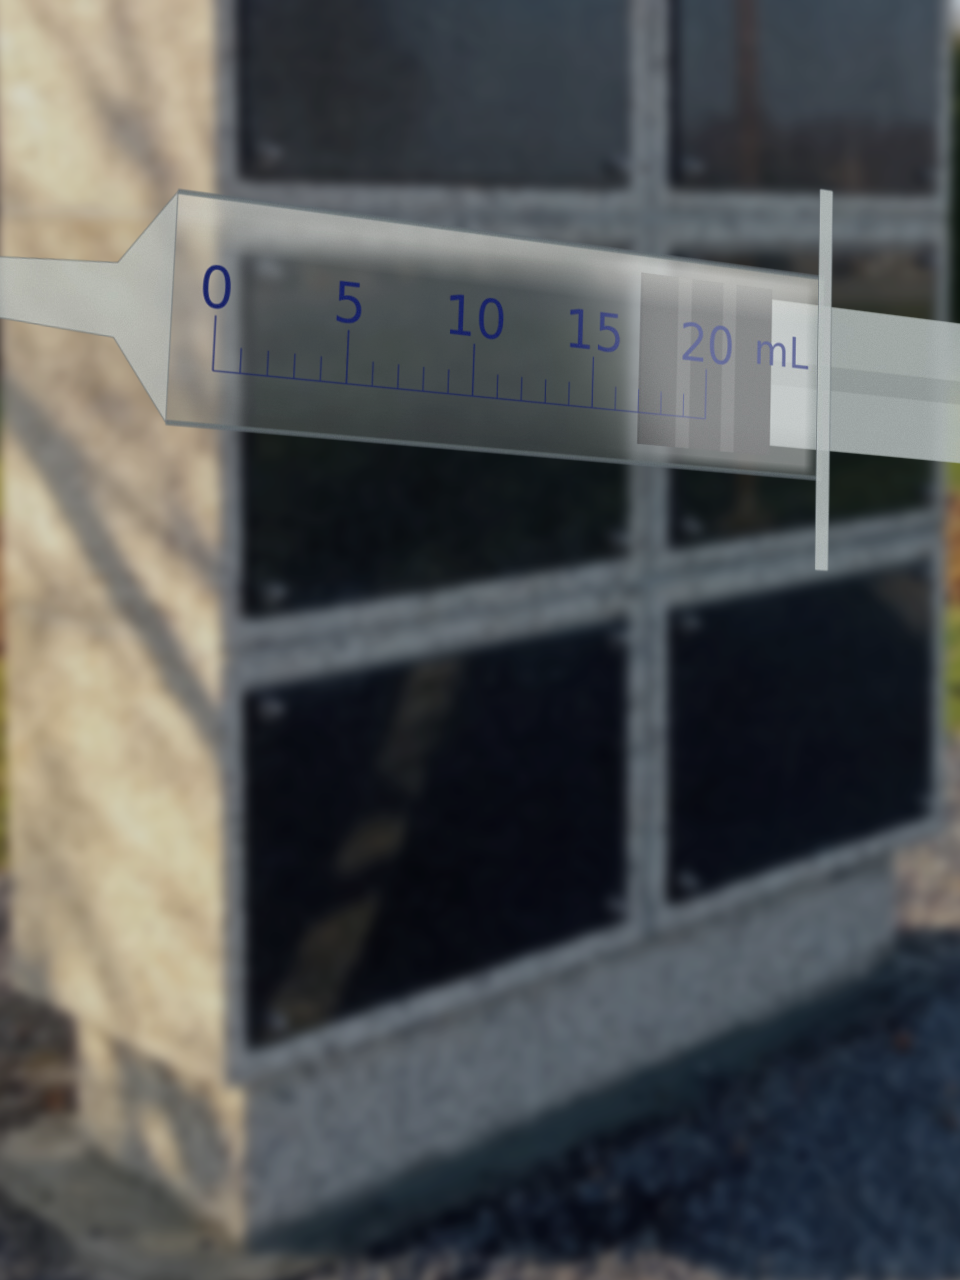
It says 17 mL
